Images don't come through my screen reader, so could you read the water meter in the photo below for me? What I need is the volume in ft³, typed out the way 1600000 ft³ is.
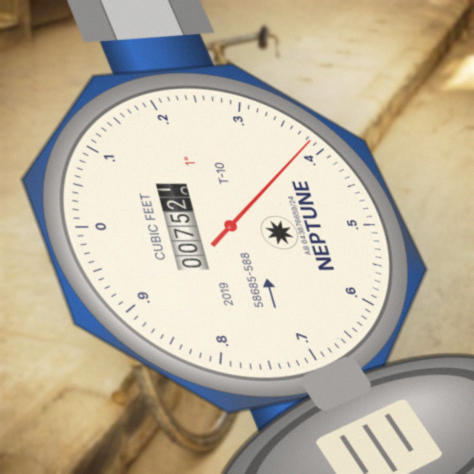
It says 7521.38 ft³
